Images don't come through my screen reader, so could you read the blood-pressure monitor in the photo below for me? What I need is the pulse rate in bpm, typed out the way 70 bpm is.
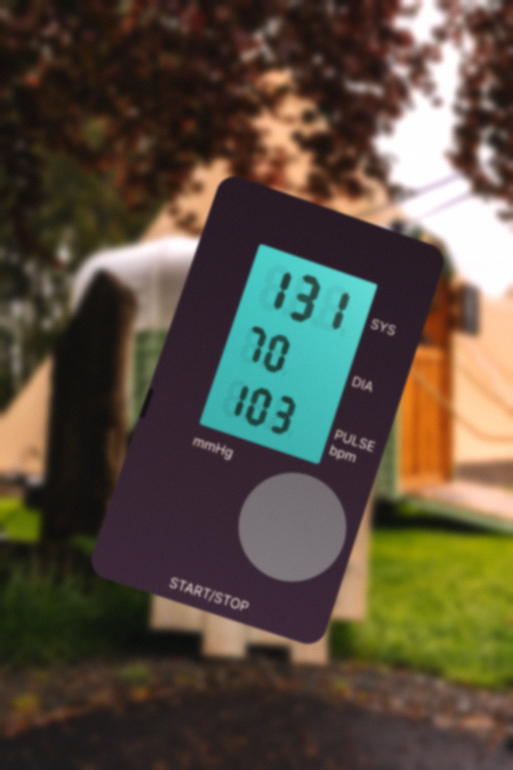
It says 103 bpm
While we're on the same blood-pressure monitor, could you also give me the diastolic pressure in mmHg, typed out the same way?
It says 70 mmHg
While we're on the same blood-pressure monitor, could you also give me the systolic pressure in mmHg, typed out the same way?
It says 131 mmHg
